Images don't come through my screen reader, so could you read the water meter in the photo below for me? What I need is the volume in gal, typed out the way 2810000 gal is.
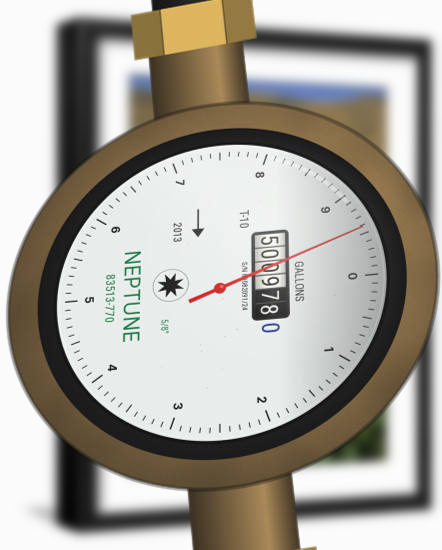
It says 5009779.4 gal
